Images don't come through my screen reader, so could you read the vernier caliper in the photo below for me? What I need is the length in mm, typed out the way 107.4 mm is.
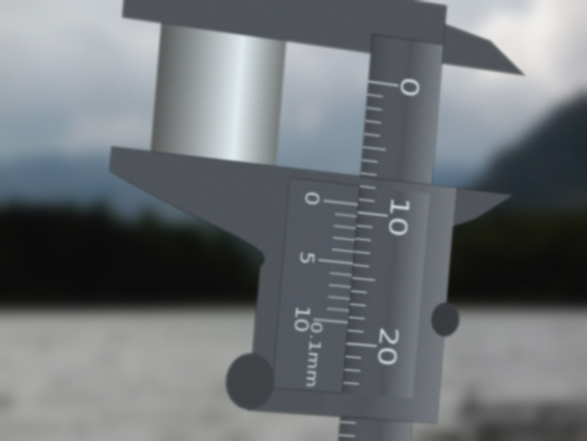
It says 9.4 mm
